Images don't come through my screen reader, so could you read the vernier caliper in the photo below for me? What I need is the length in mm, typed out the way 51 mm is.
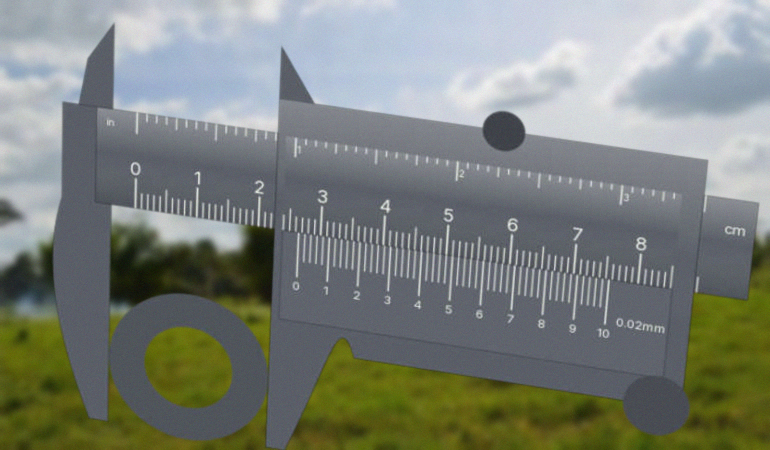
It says 26.5 mm
